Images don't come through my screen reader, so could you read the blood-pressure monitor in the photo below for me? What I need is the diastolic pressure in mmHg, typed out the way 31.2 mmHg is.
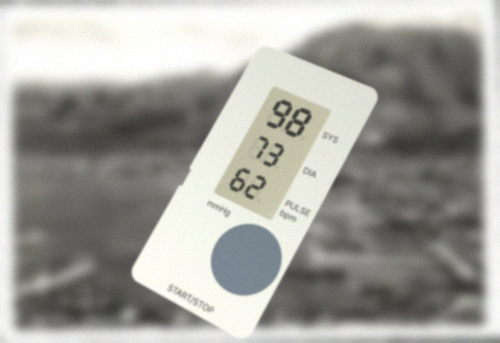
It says 73 mmHg
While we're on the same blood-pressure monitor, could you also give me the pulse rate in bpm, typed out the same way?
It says 62 bpm
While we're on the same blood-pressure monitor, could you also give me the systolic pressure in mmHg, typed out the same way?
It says 98 mmHg
